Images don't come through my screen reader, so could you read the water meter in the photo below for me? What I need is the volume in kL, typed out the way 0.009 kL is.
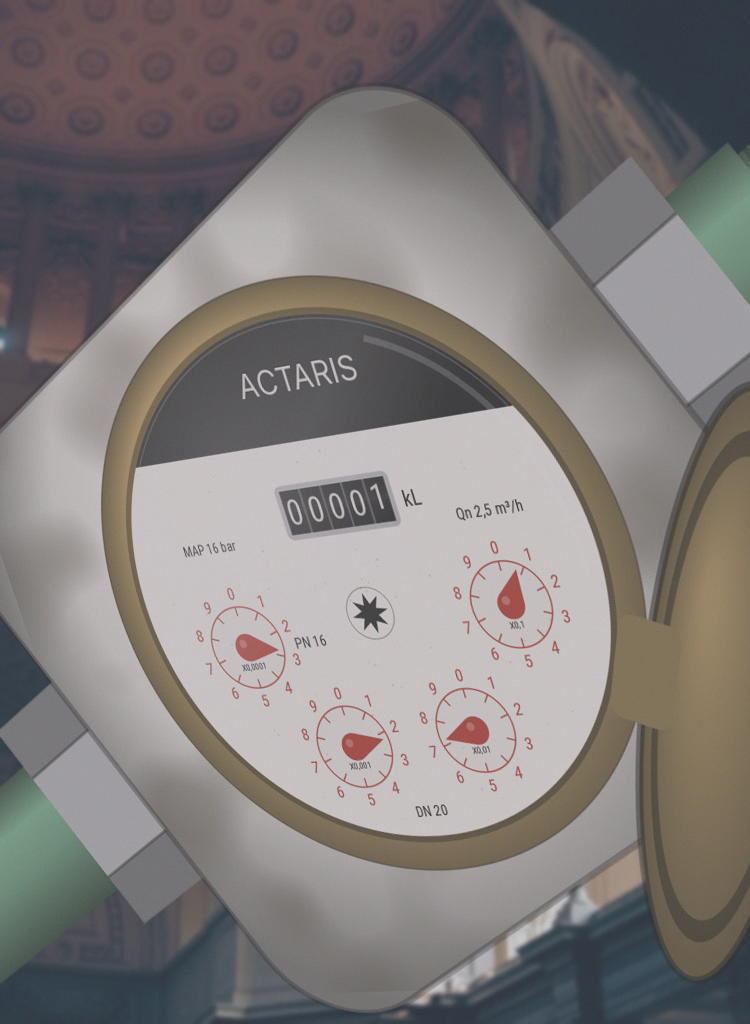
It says 1.0722 kL
